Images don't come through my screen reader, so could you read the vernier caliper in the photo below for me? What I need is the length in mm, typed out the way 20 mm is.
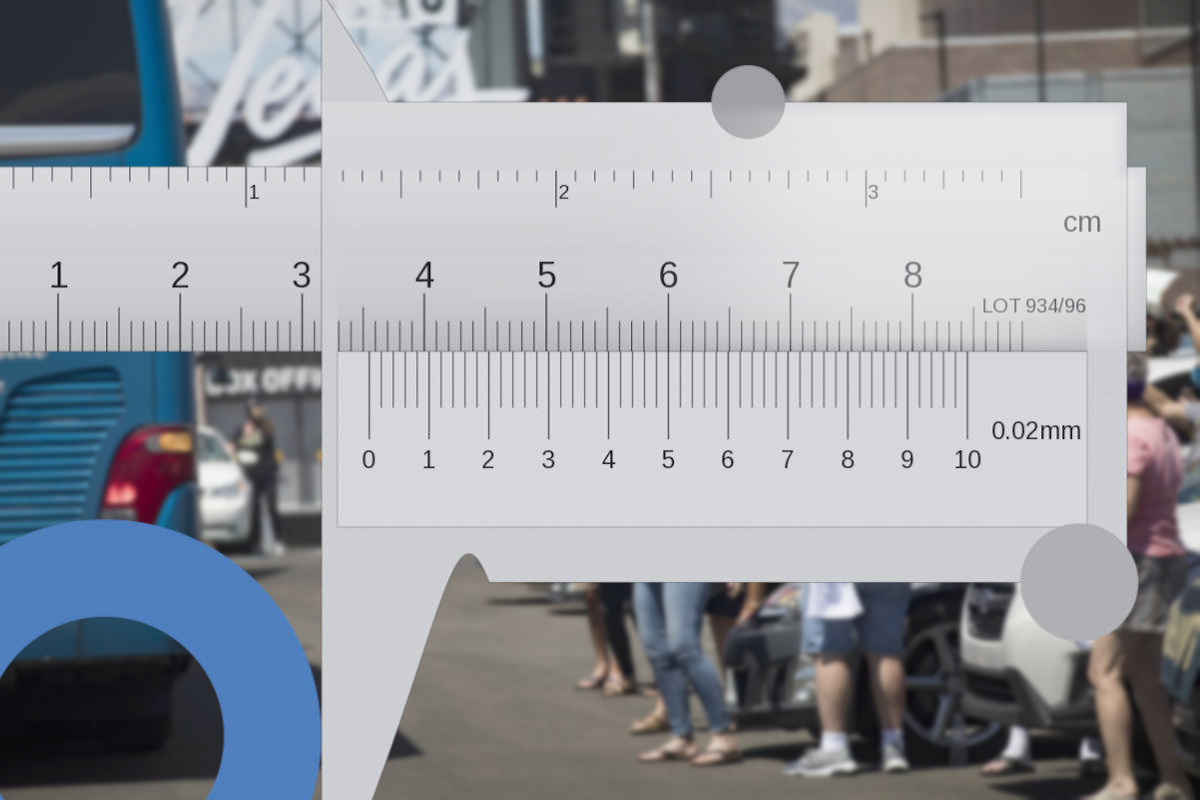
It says 35.5 mm
